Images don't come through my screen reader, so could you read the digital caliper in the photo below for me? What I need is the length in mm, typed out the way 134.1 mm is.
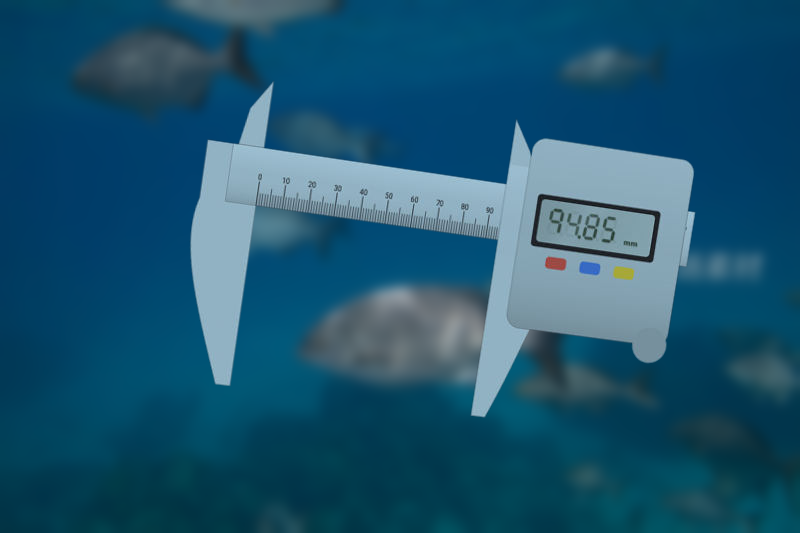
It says 94.85 mm
